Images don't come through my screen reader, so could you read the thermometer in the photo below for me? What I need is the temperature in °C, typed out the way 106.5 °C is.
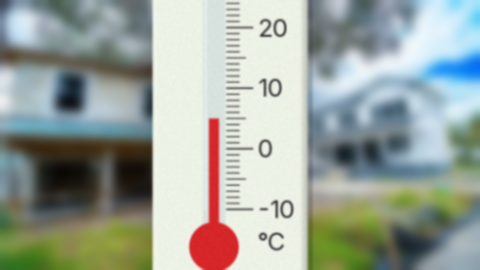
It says 5 °C
